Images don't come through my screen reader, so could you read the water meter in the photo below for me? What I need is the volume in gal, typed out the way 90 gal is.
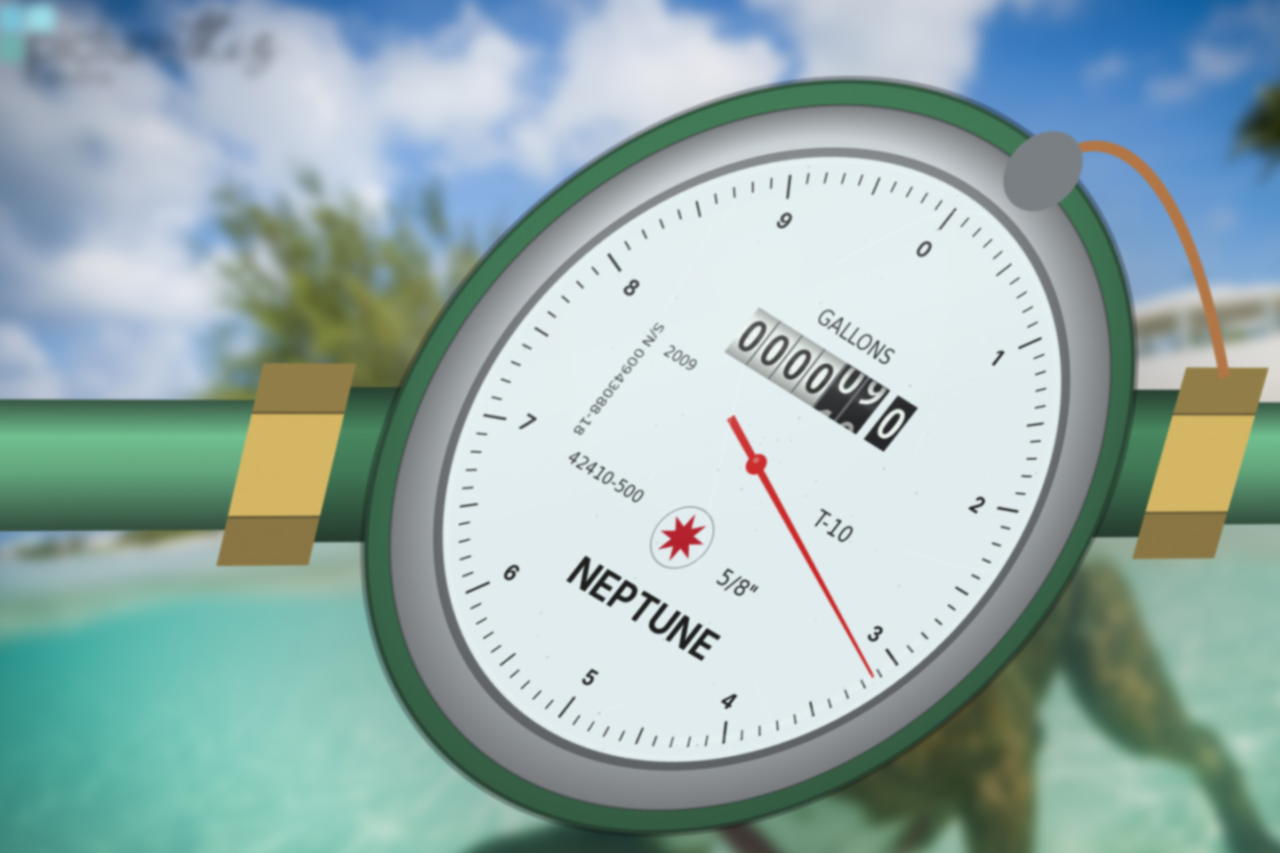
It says 93.1 gal
